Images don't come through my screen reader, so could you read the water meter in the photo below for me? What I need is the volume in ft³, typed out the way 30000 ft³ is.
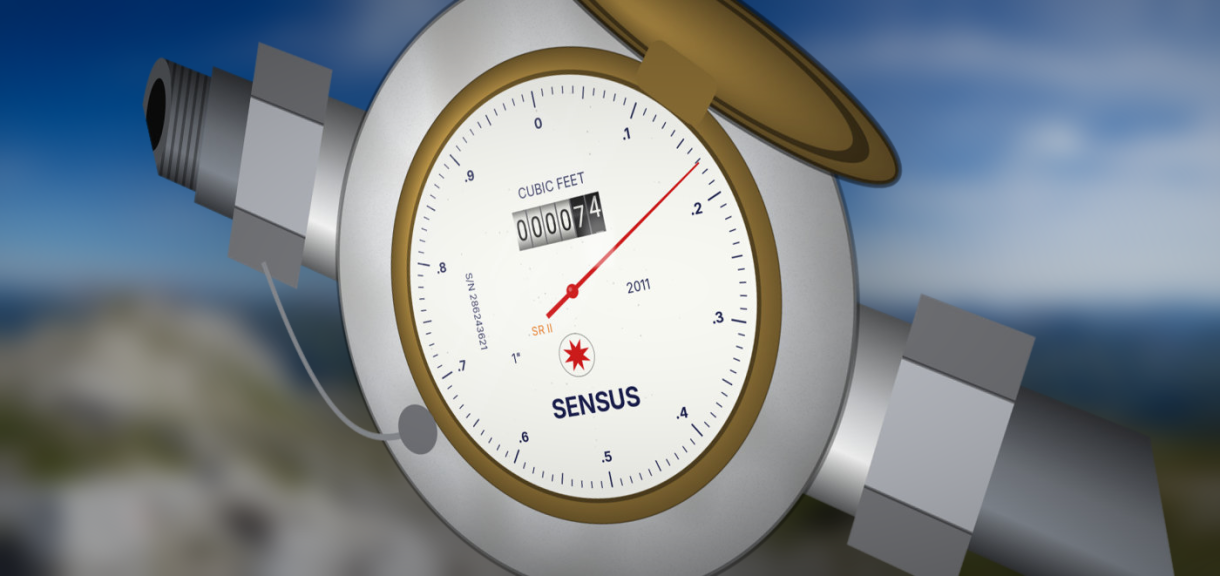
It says 74.17 ft³
